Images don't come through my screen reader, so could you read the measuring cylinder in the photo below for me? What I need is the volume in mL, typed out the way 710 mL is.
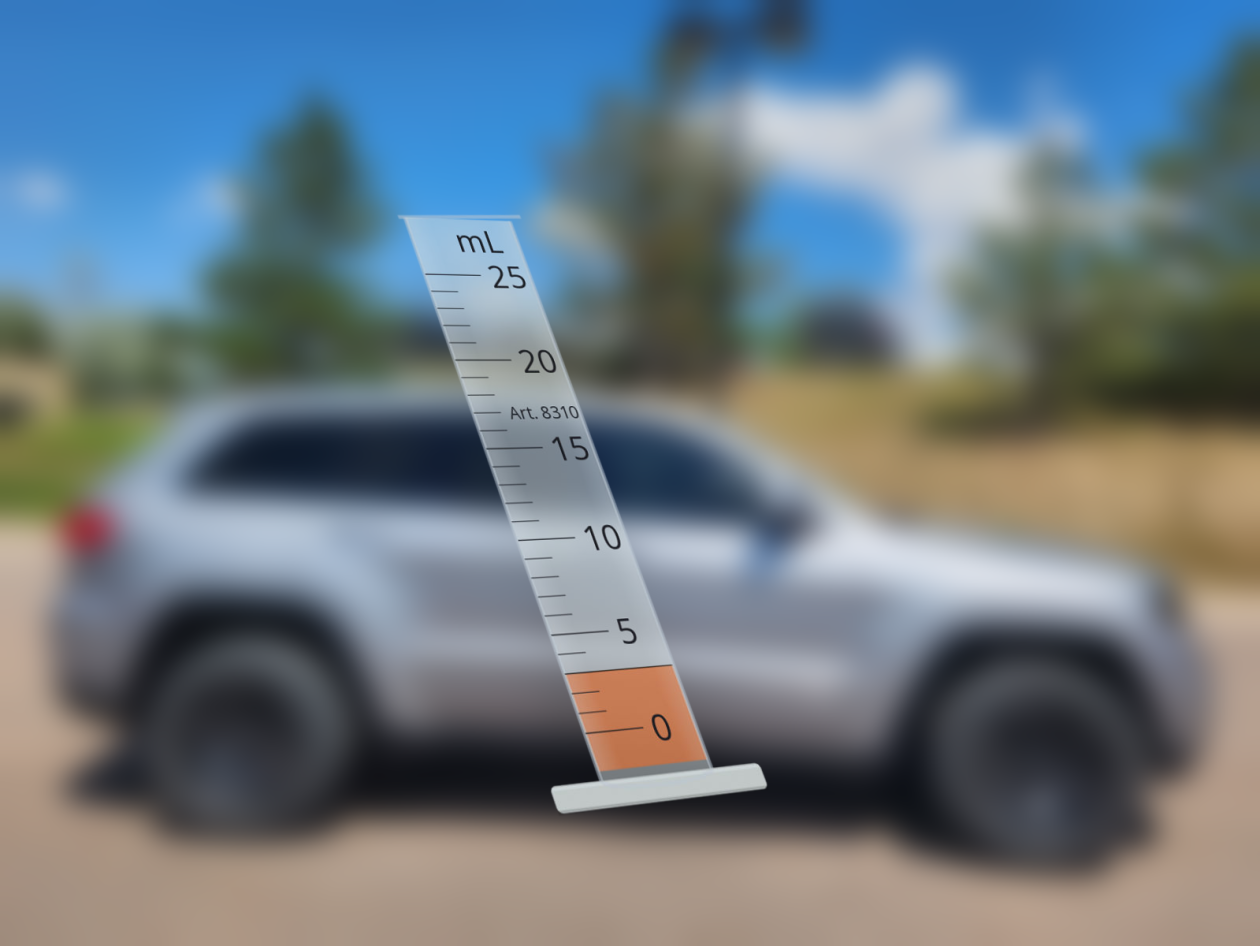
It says 3 mL
